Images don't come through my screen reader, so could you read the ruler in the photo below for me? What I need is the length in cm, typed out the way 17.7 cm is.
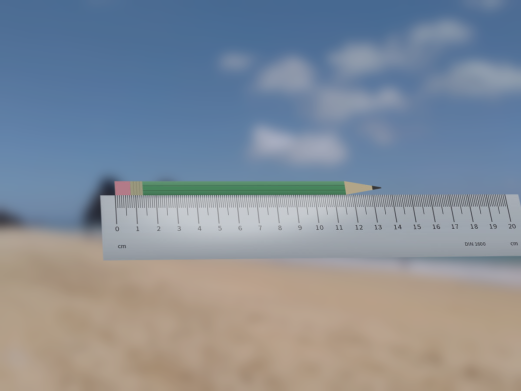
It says 13.5 cm
